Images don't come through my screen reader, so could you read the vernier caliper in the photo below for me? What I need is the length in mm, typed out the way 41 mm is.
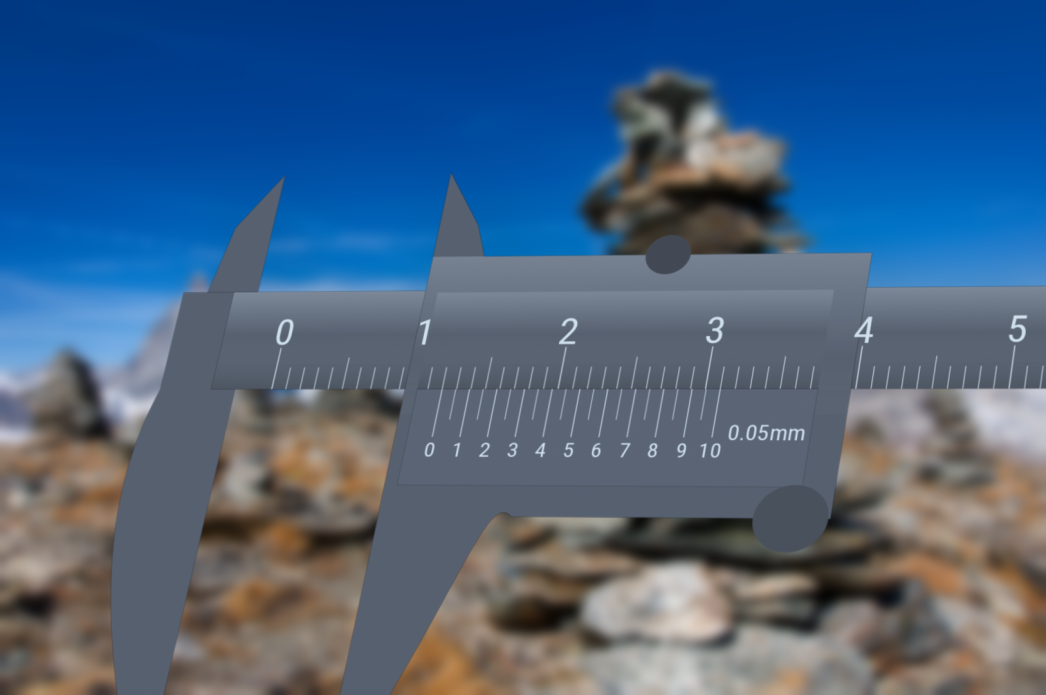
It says 12.0 mm
